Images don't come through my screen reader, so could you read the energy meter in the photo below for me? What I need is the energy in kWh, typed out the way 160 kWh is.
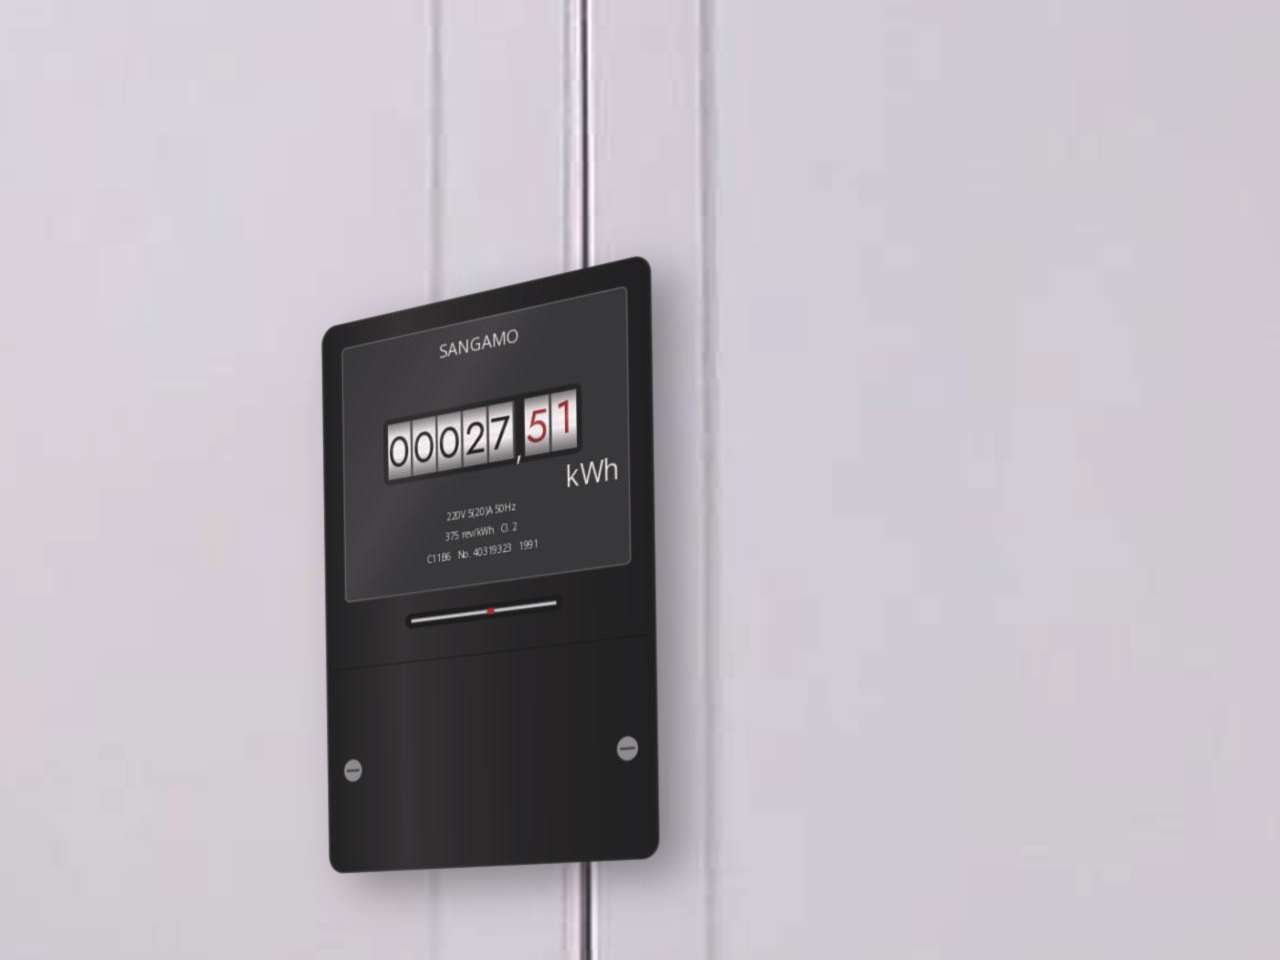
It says 27.51 kWh
